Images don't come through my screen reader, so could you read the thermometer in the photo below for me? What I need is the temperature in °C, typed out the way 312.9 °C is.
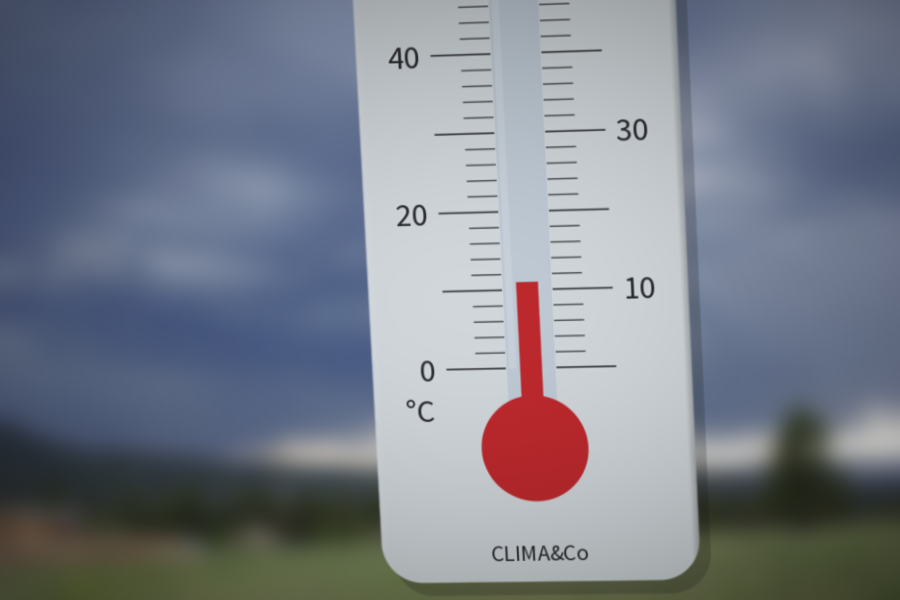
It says 11 °C
